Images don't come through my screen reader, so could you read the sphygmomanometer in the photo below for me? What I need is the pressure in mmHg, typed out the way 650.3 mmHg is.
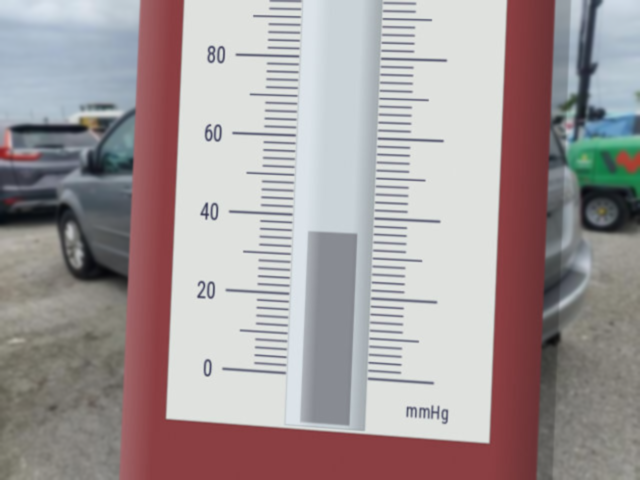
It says 36 mmHg
